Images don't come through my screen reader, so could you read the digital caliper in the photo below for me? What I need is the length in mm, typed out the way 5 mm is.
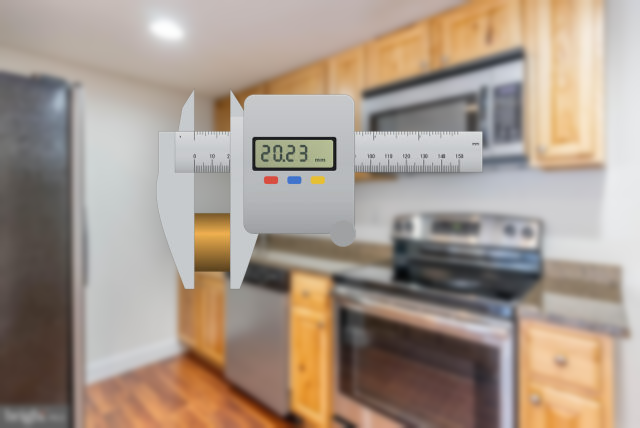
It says 20.23 mm
